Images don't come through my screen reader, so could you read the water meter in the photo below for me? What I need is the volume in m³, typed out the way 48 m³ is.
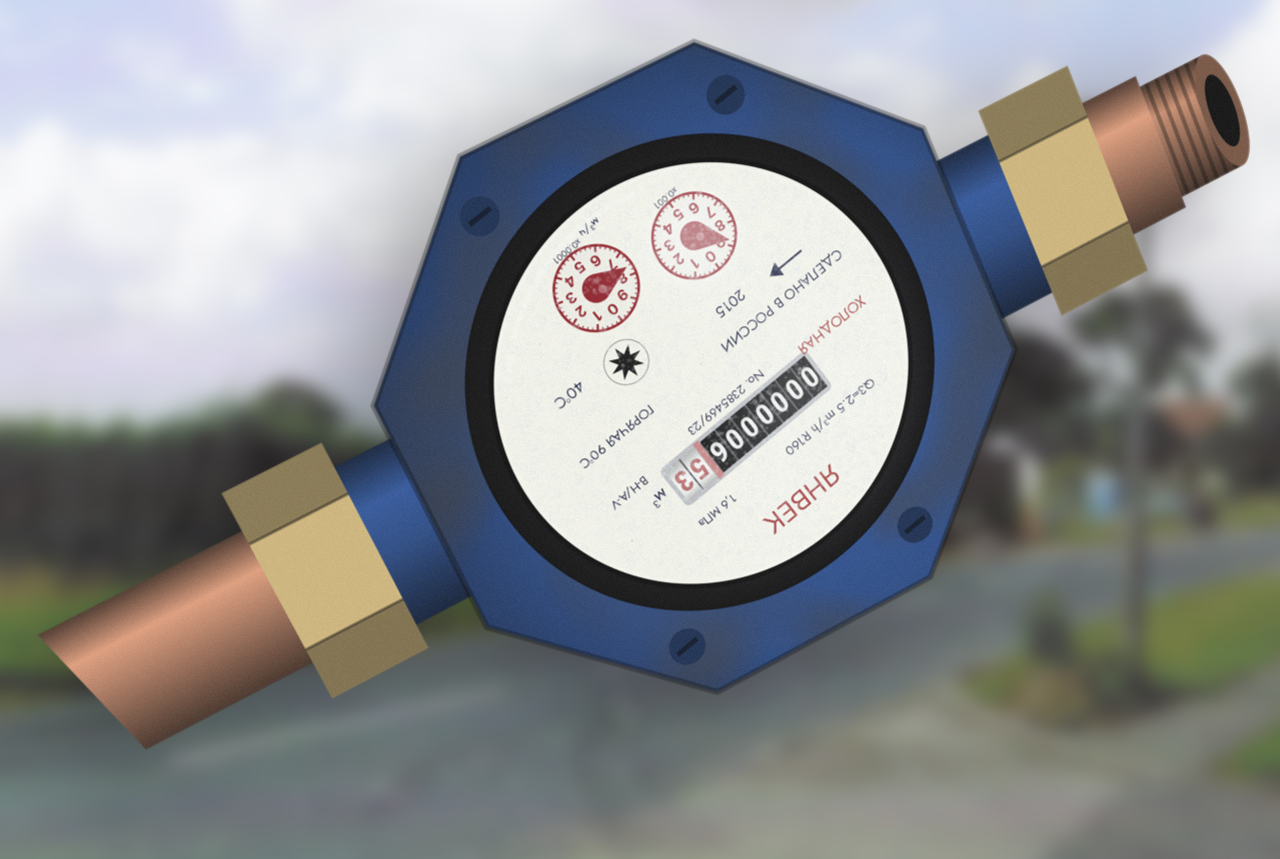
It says 6.5387 m³
